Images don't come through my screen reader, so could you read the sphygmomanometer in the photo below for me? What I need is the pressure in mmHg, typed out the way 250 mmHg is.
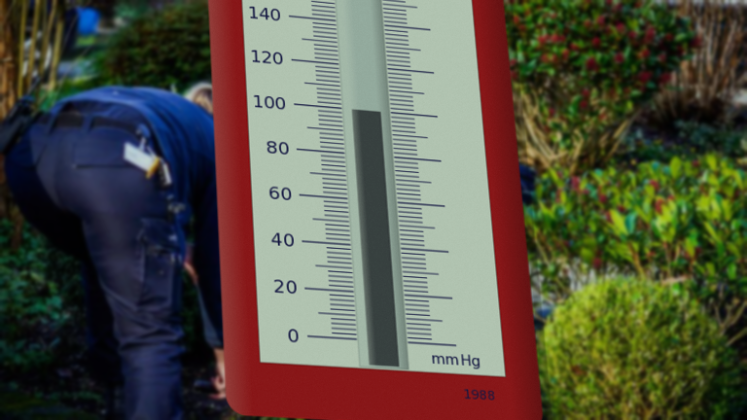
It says 100 mmHg
